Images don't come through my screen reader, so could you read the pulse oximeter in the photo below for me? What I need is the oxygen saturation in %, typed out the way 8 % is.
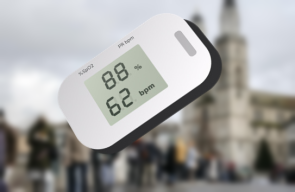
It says 88 %
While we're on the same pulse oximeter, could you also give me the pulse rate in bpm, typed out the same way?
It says 62 bpm
